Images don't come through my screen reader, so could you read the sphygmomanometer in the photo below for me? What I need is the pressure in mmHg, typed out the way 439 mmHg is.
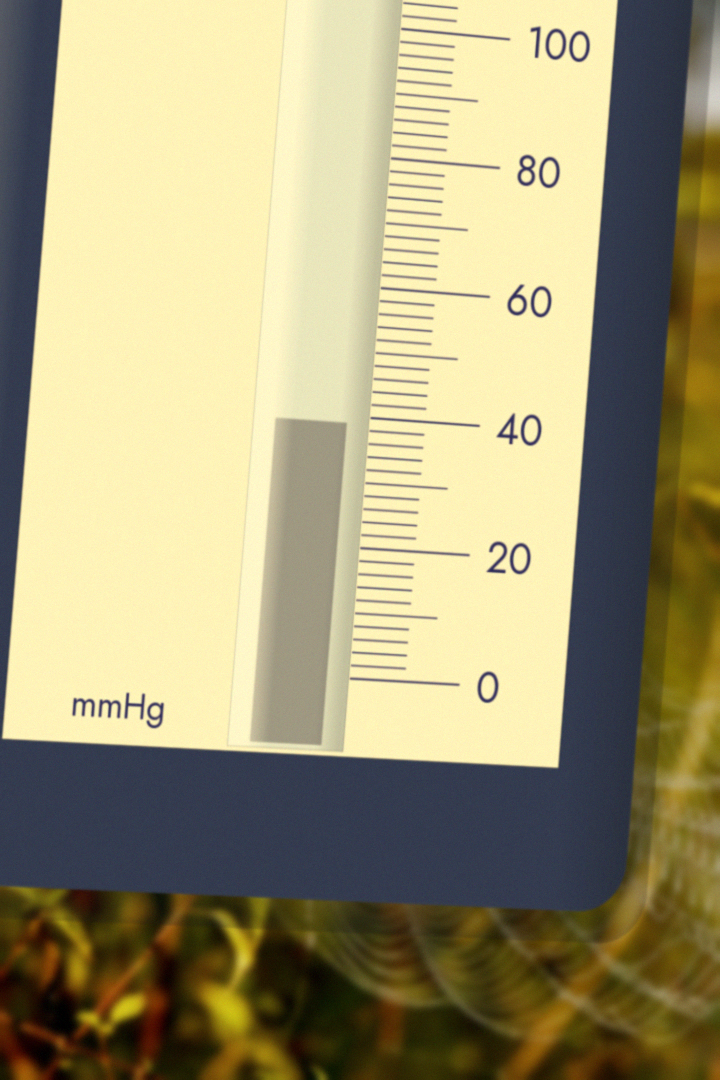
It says 39 mmHg
